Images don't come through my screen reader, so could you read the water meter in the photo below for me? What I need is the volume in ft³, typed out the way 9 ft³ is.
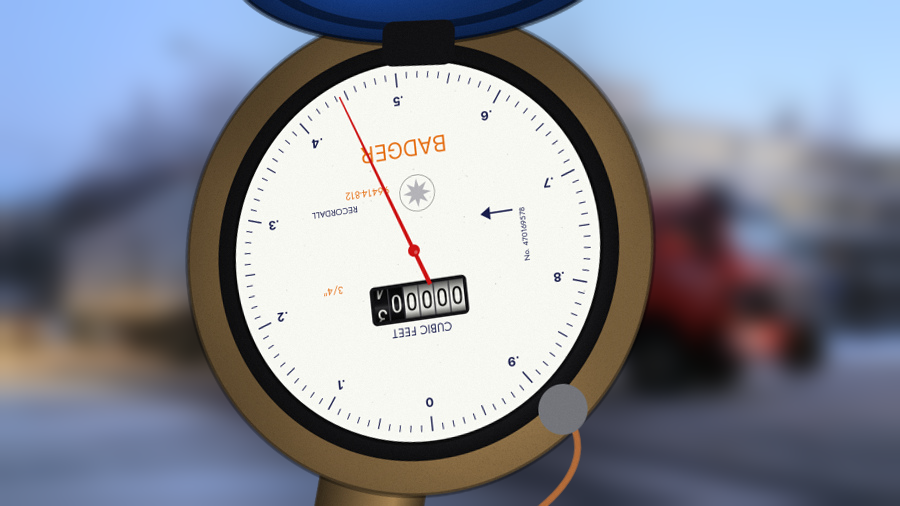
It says 3.44 ft³
